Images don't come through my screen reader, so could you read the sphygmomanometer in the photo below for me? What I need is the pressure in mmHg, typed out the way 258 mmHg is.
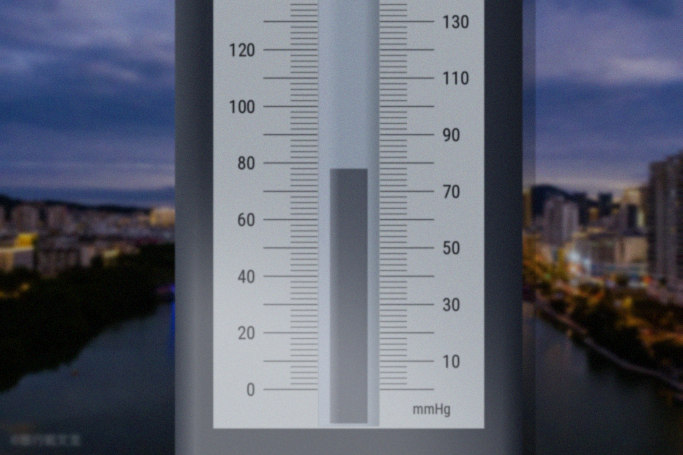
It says 78 mmHg
